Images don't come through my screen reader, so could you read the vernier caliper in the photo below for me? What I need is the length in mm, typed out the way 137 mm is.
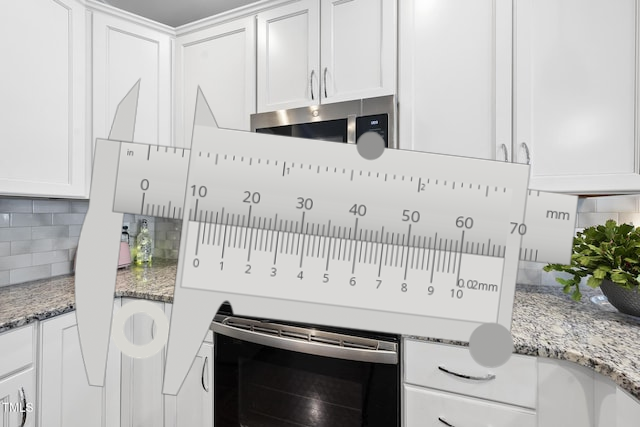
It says 11.0 mm
